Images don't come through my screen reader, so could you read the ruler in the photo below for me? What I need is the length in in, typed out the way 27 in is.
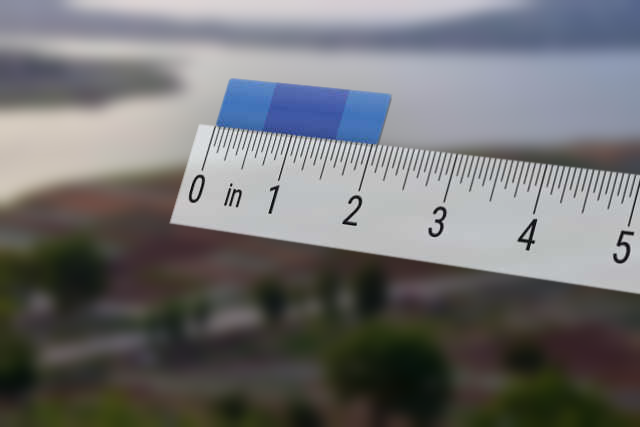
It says 2.0625 in
